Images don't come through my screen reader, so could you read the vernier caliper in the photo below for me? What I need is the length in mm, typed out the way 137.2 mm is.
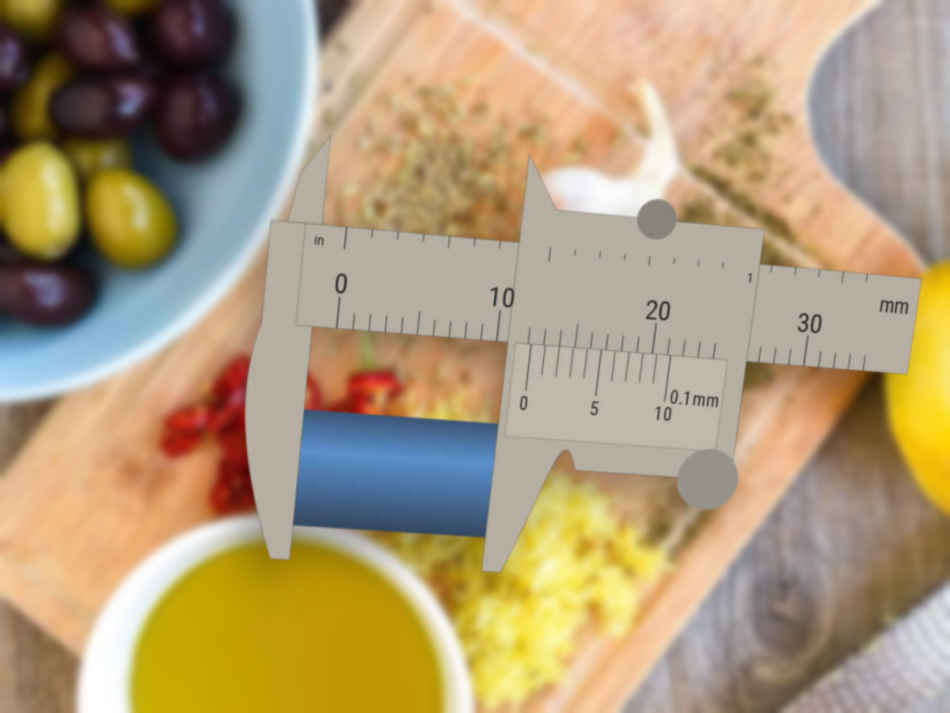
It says 12.2 mm
